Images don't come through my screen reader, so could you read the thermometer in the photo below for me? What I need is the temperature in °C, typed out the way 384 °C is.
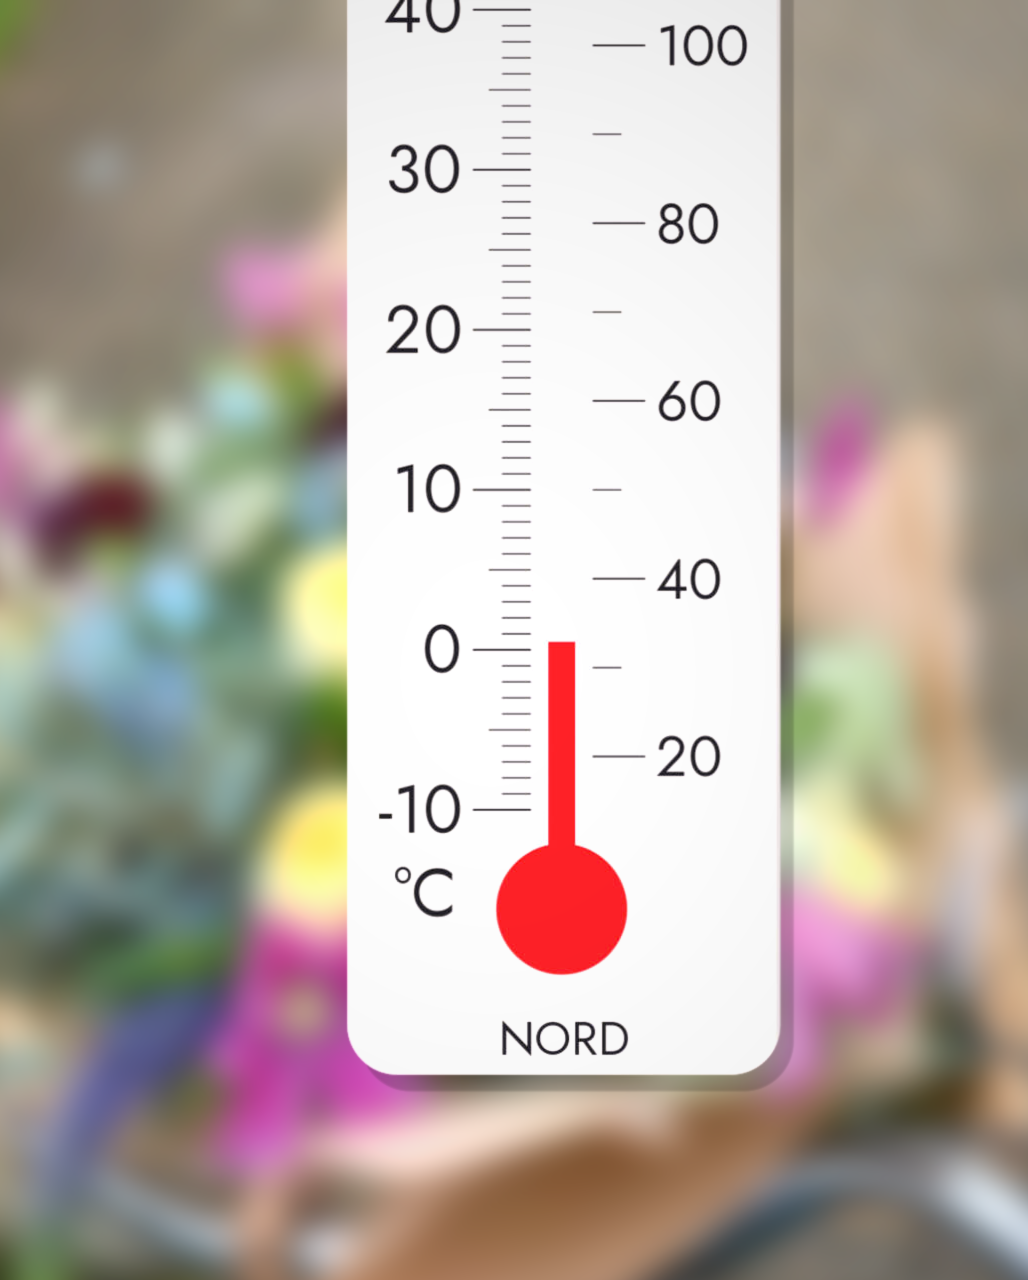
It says 0.5 °C
